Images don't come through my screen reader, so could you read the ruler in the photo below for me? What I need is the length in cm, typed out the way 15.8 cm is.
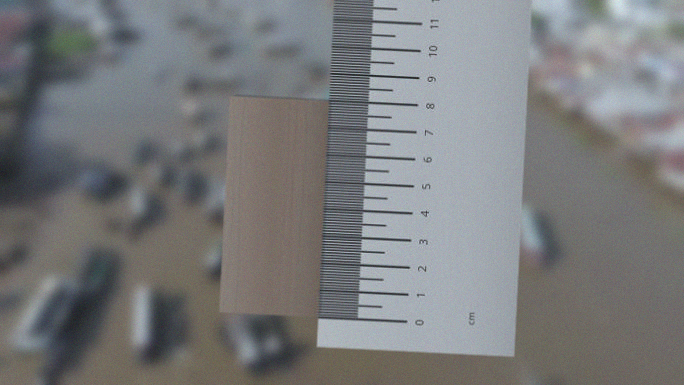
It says 8 cm
